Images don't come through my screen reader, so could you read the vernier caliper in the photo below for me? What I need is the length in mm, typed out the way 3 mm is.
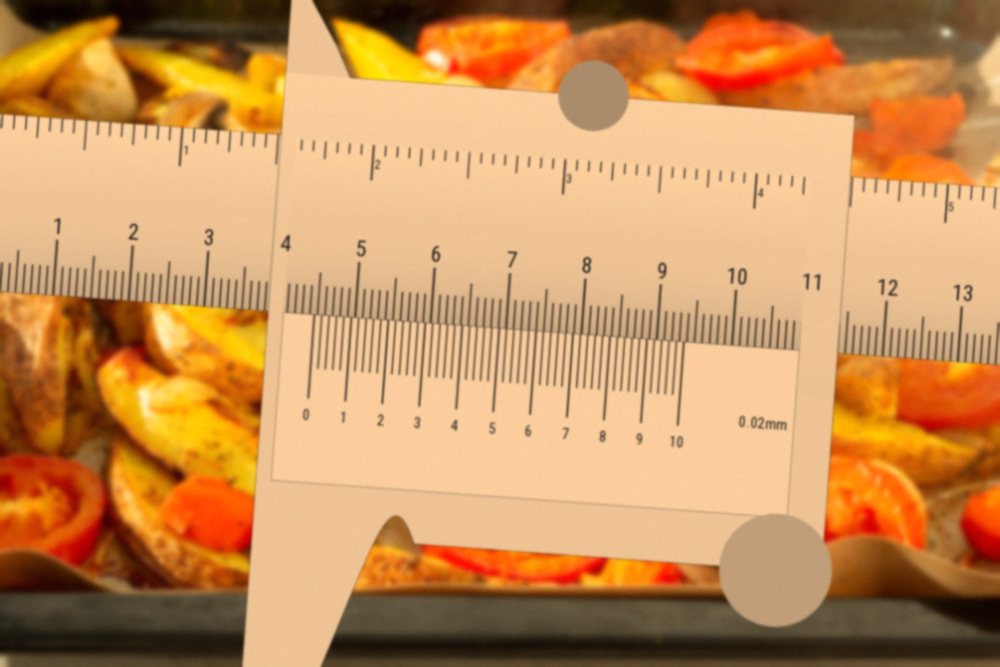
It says 44.6 mm
